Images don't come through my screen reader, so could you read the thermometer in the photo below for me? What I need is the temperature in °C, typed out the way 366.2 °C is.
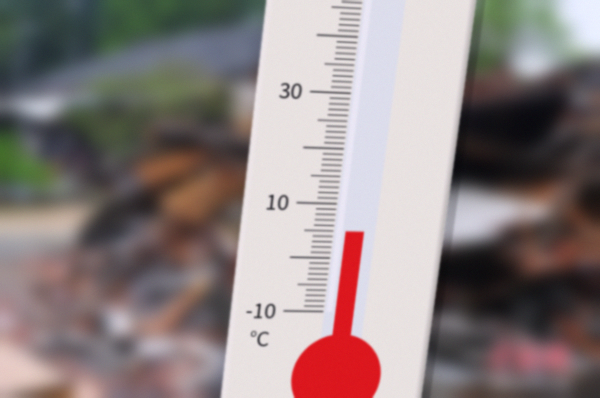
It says 5 °C
